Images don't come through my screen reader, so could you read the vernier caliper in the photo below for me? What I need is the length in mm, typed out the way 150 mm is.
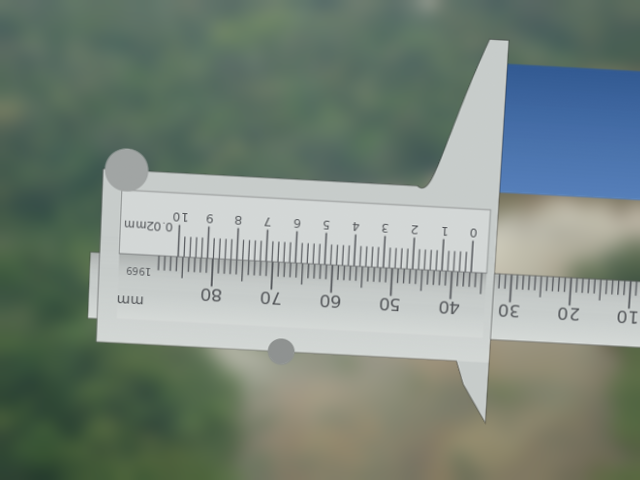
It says 36.8 mm
